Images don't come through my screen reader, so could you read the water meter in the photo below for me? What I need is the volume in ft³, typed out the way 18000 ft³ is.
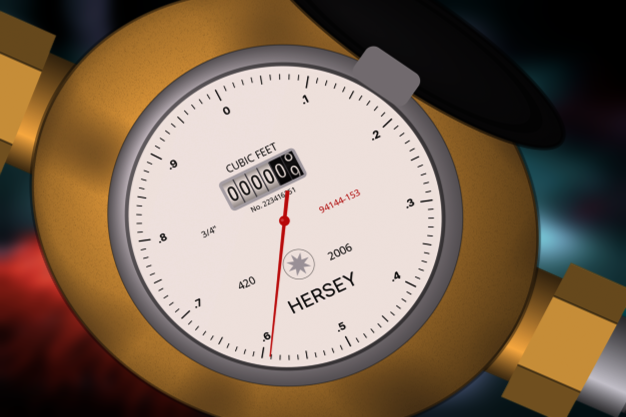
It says 8.59 ft³
